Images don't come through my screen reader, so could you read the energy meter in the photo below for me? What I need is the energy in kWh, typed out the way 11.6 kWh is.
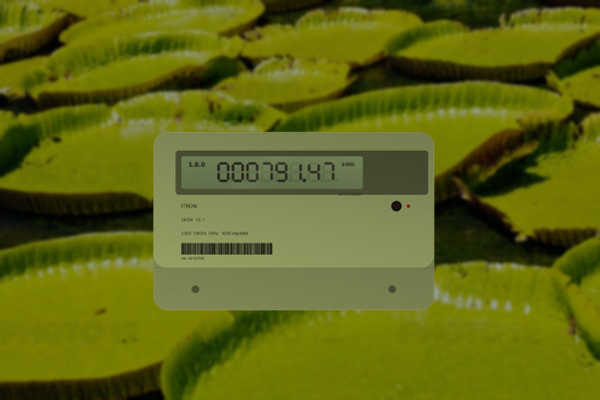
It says 791.47 kWh
